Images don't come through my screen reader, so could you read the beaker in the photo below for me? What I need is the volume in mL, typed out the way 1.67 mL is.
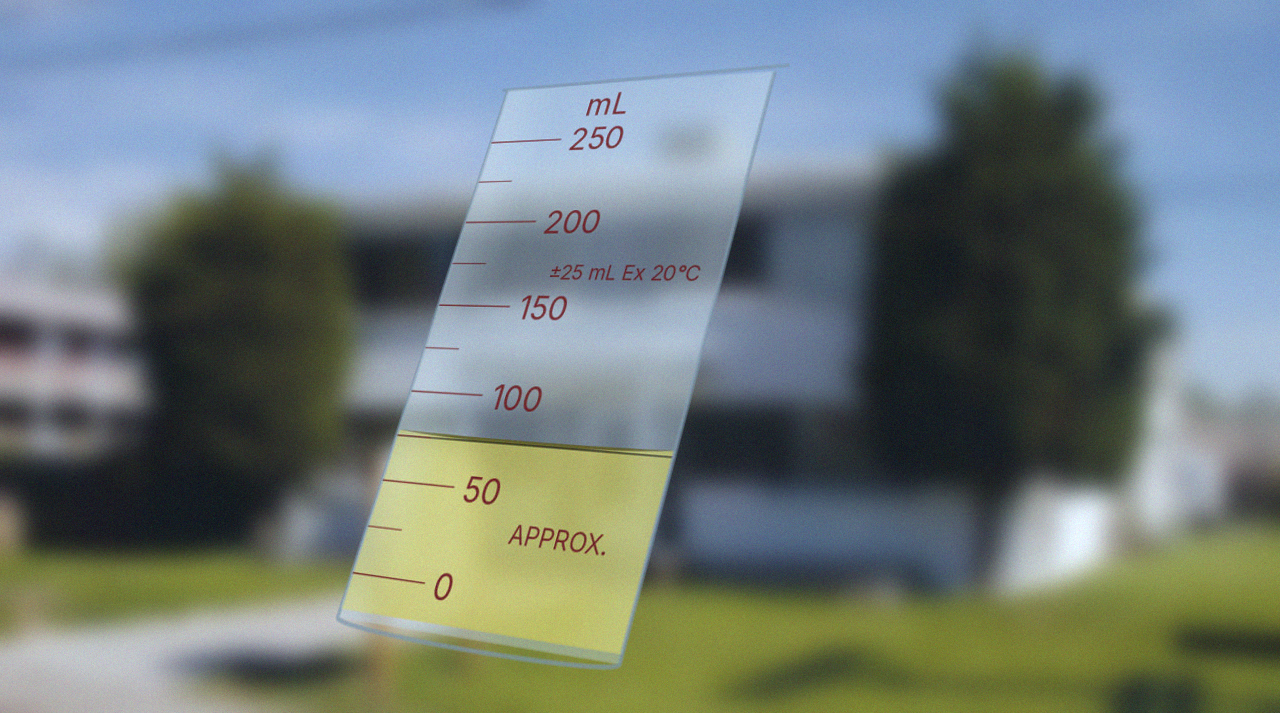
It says 75 mL
